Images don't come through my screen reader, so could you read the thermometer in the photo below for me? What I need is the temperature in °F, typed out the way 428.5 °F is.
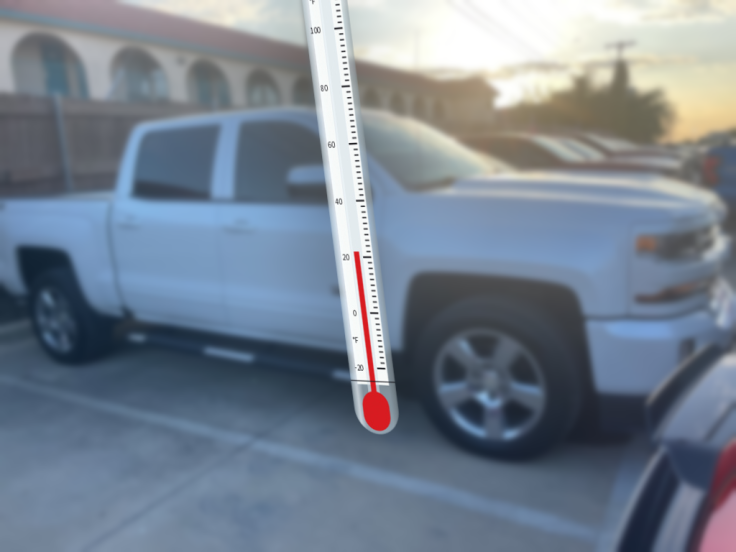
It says 22 °F
